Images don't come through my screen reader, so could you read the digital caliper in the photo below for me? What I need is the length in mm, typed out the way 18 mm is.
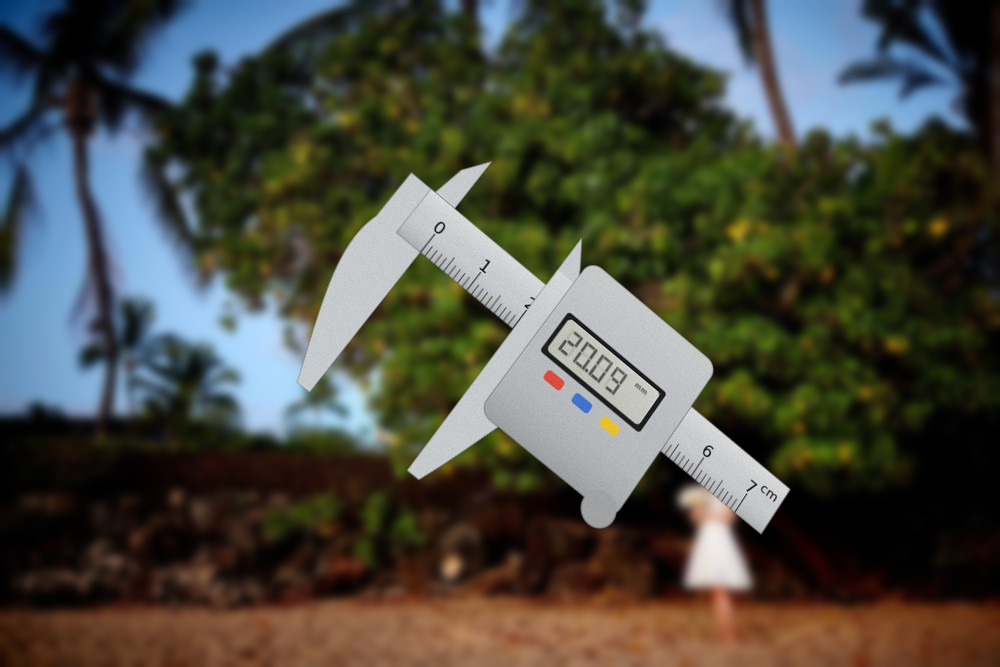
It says 20.09 mm
